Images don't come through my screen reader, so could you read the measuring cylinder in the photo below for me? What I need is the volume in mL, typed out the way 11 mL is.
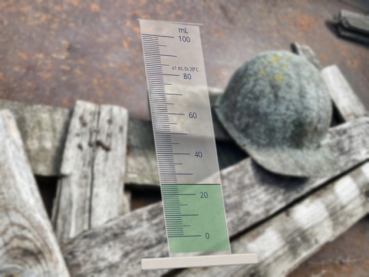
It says 25 mL
